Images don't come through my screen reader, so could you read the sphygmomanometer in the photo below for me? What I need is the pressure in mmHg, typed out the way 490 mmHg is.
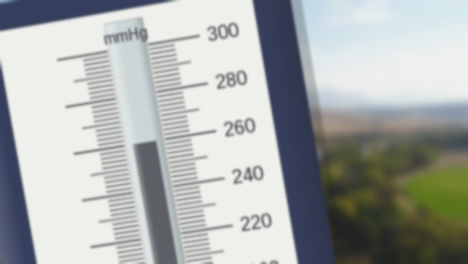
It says 260 mmHg
